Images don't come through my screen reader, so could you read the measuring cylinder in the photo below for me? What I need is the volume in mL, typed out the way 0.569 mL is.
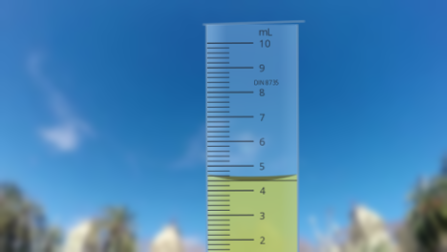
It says 4.4 mL
